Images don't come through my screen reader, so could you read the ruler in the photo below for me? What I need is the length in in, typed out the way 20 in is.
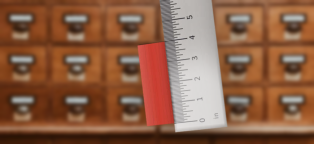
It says 4 in
